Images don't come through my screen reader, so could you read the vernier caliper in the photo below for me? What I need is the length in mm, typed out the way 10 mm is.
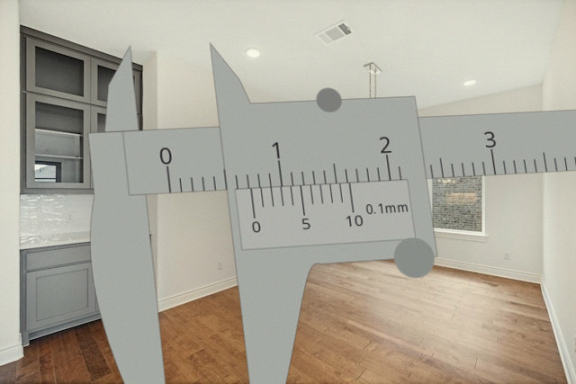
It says 7.2 mm
